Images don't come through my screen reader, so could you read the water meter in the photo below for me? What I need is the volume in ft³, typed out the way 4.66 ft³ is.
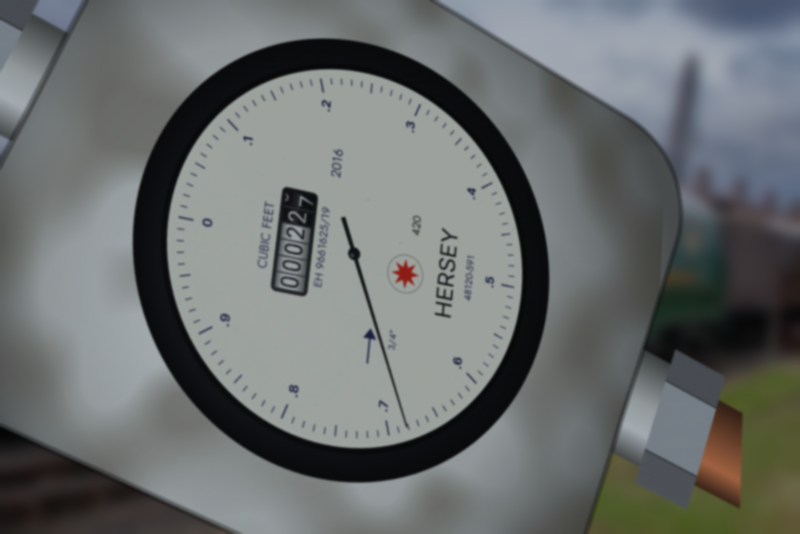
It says 226.68 ft³
